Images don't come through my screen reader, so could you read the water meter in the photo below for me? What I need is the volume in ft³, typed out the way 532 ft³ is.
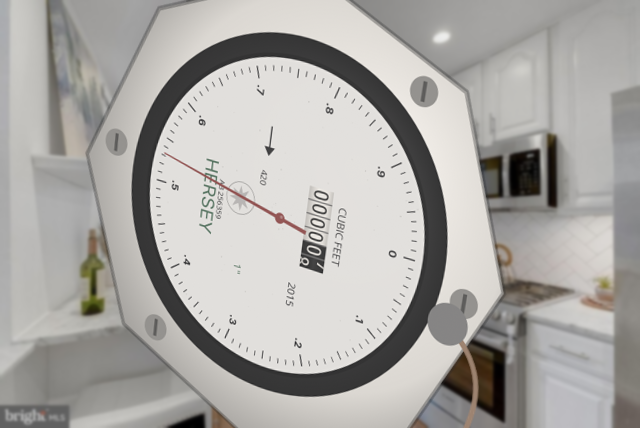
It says 7.53 ft³
